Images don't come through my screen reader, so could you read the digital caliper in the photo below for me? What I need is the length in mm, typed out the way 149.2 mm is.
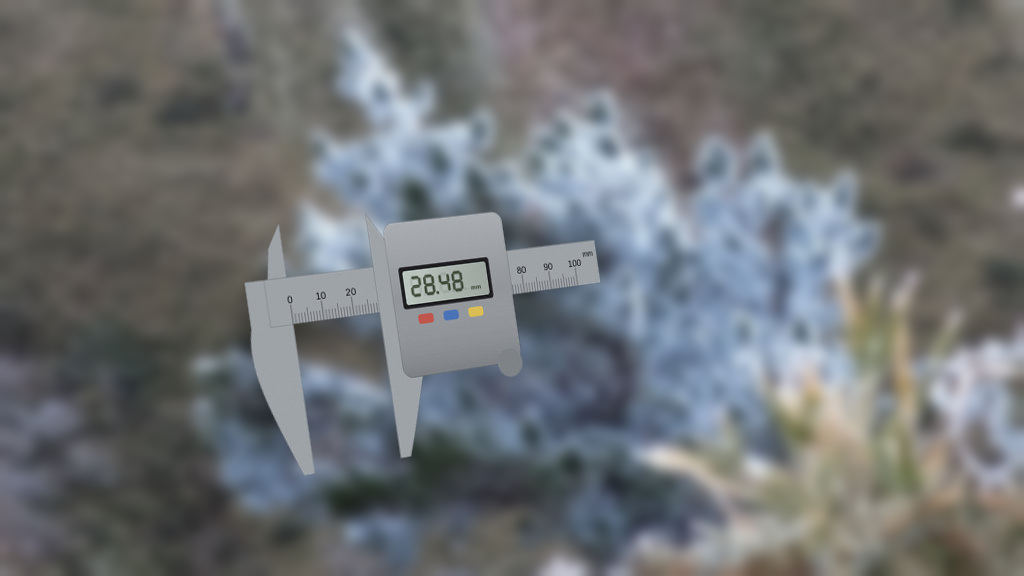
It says 28.48 mm
